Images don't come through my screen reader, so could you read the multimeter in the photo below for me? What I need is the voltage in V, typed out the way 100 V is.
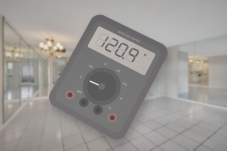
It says 120.9 V
